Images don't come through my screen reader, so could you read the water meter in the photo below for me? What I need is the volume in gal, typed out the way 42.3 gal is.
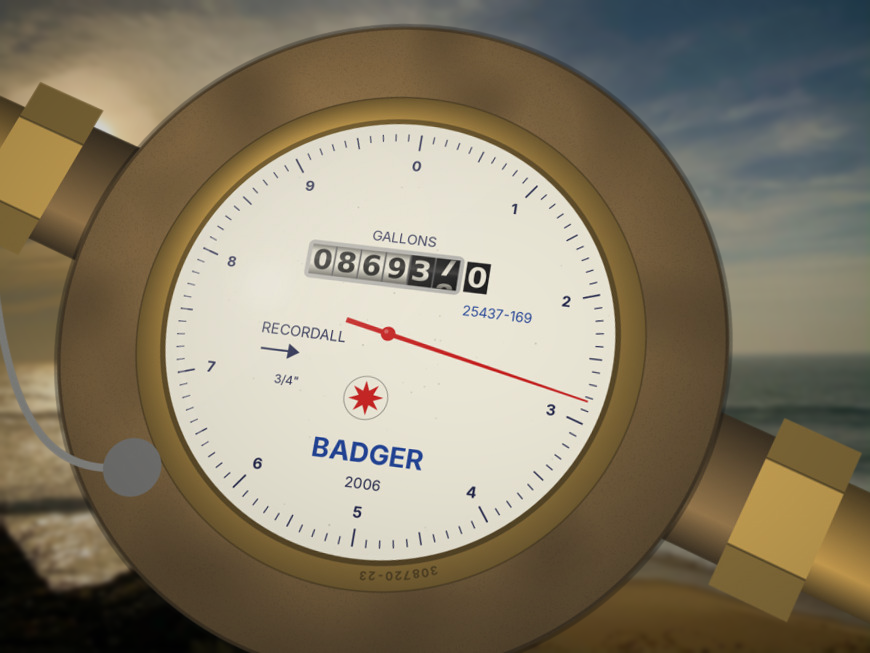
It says 869372.8 gal
